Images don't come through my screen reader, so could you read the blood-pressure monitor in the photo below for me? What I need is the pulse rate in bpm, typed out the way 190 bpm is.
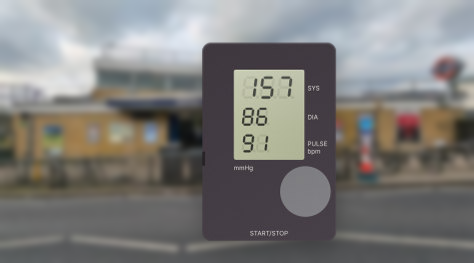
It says 91 bpm
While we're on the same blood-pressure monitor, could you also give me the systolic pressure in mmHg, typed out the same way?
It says 157 mmHg
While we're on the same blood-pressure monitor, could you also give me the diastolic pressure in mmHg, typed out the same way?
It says 86 mmHg
